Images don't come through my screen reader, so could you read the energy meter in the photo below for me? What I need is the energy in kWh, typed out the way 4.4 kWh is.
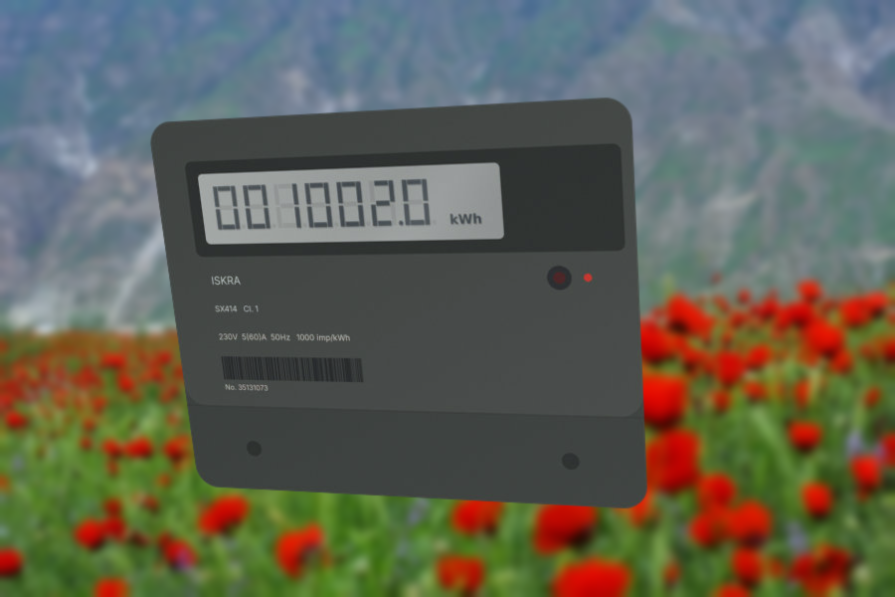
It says 1002.0 kWh
